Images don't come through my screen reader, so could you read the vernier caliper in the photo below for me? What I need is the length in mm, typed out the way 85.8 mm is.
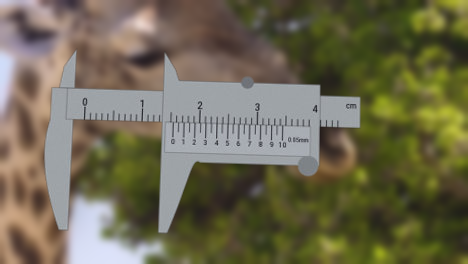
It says 15.4 mm
